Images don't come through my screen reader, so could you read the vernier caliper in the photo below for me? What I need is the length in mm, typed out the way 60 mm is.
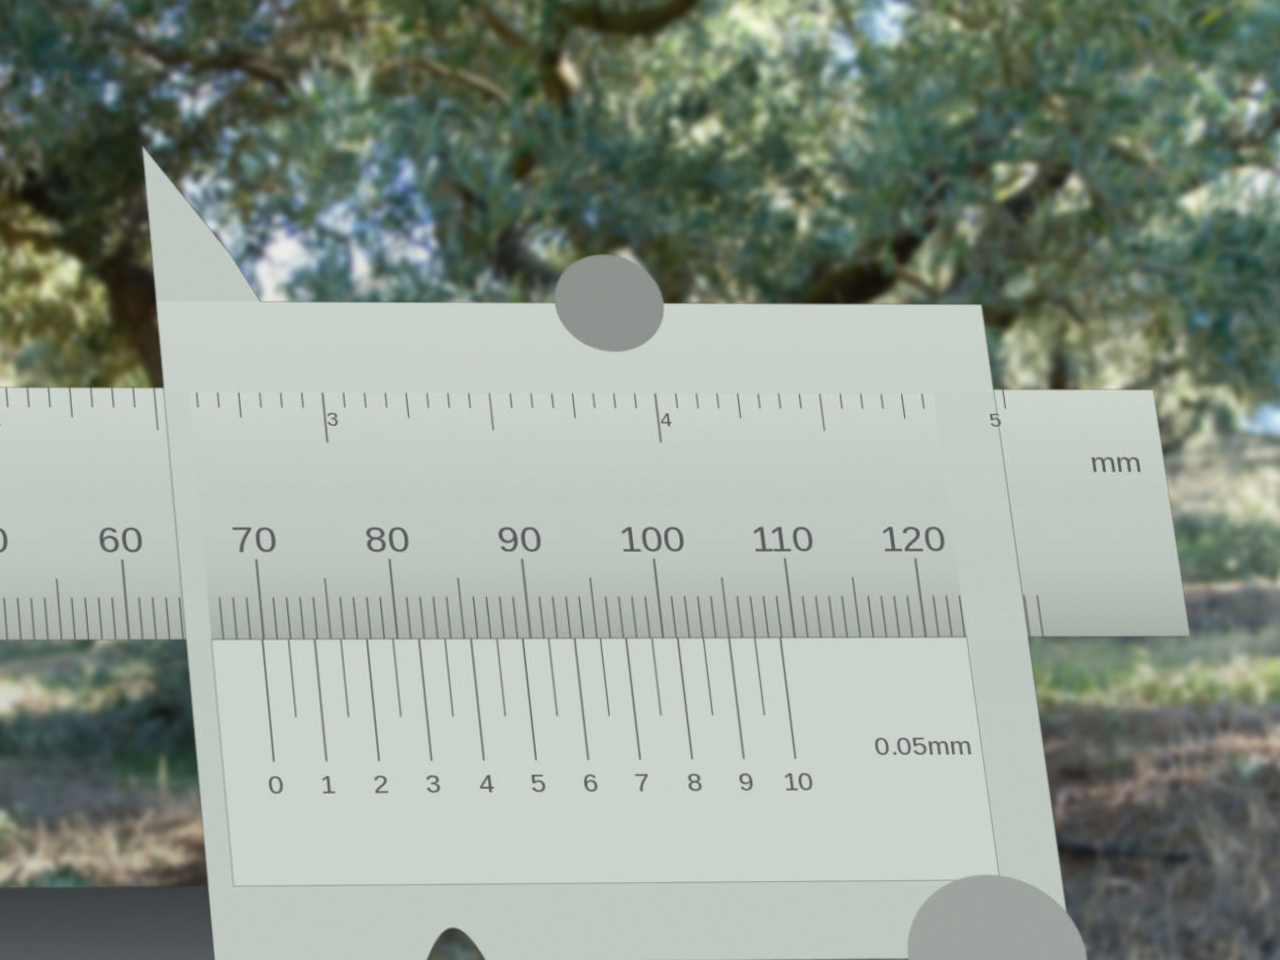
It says 69.9 mm
